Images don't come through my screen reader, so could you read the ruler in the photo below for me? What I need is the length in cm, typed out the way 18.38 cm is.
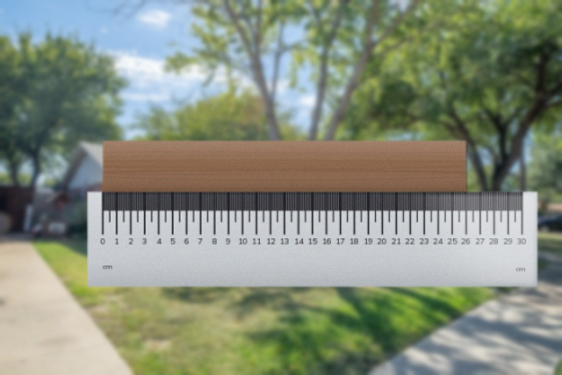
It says 26 cm
